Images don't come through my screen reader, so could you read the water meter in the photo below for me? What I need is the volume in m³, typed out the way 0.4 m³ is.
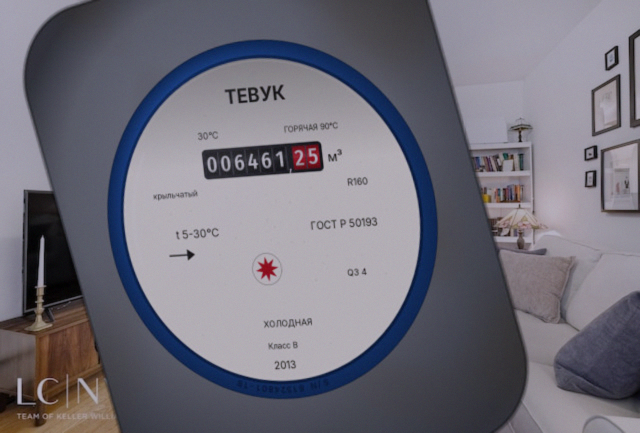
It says 6461.25 m³
